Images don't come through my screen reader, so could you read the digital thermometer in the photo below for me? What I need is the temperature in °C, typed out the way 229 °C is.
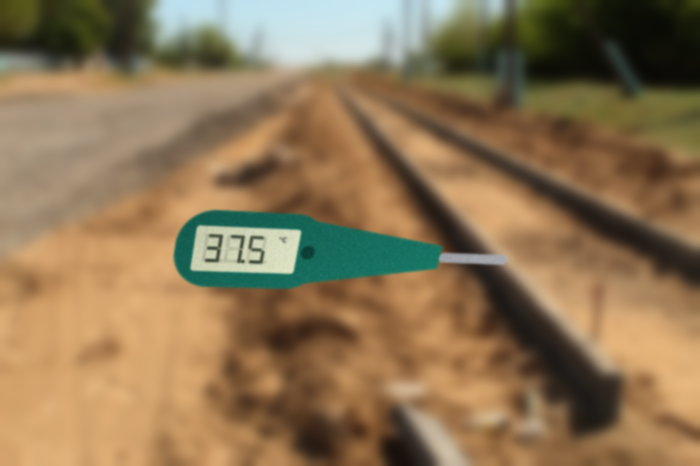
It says 37.5 °C
